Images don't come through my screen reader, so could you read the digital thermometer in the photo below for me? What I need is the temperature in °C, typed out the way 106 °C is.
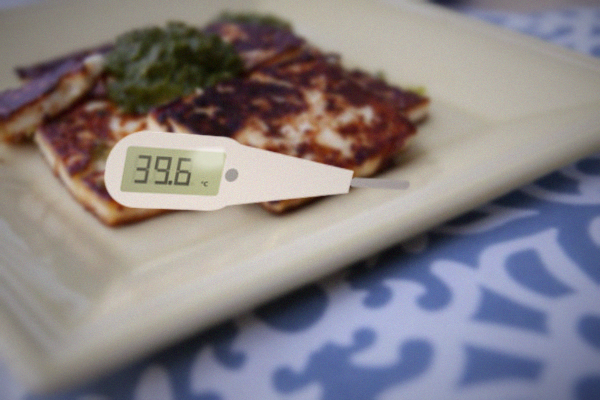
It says 39.6 °C
